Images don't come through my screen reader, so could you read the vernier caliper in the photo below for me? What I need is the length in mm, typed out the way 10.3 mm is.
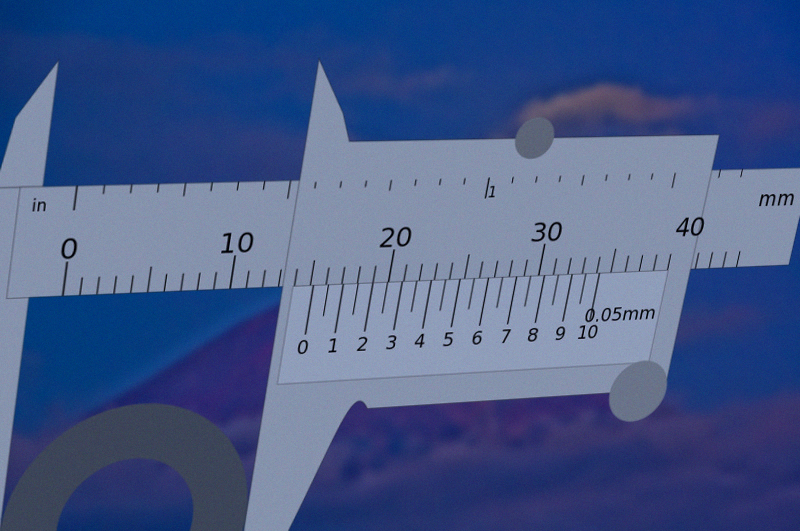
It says 15.2 mm
